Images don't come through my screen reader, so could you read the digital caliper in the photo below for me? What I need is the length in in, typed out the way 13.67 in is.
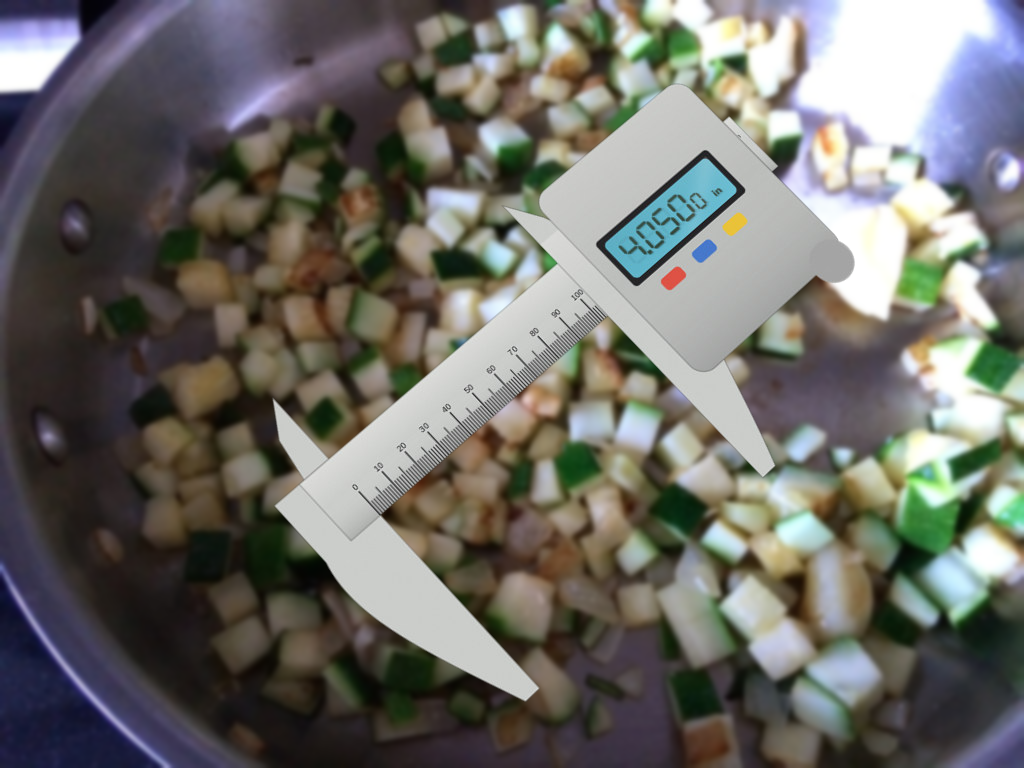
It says 4.0500 in
